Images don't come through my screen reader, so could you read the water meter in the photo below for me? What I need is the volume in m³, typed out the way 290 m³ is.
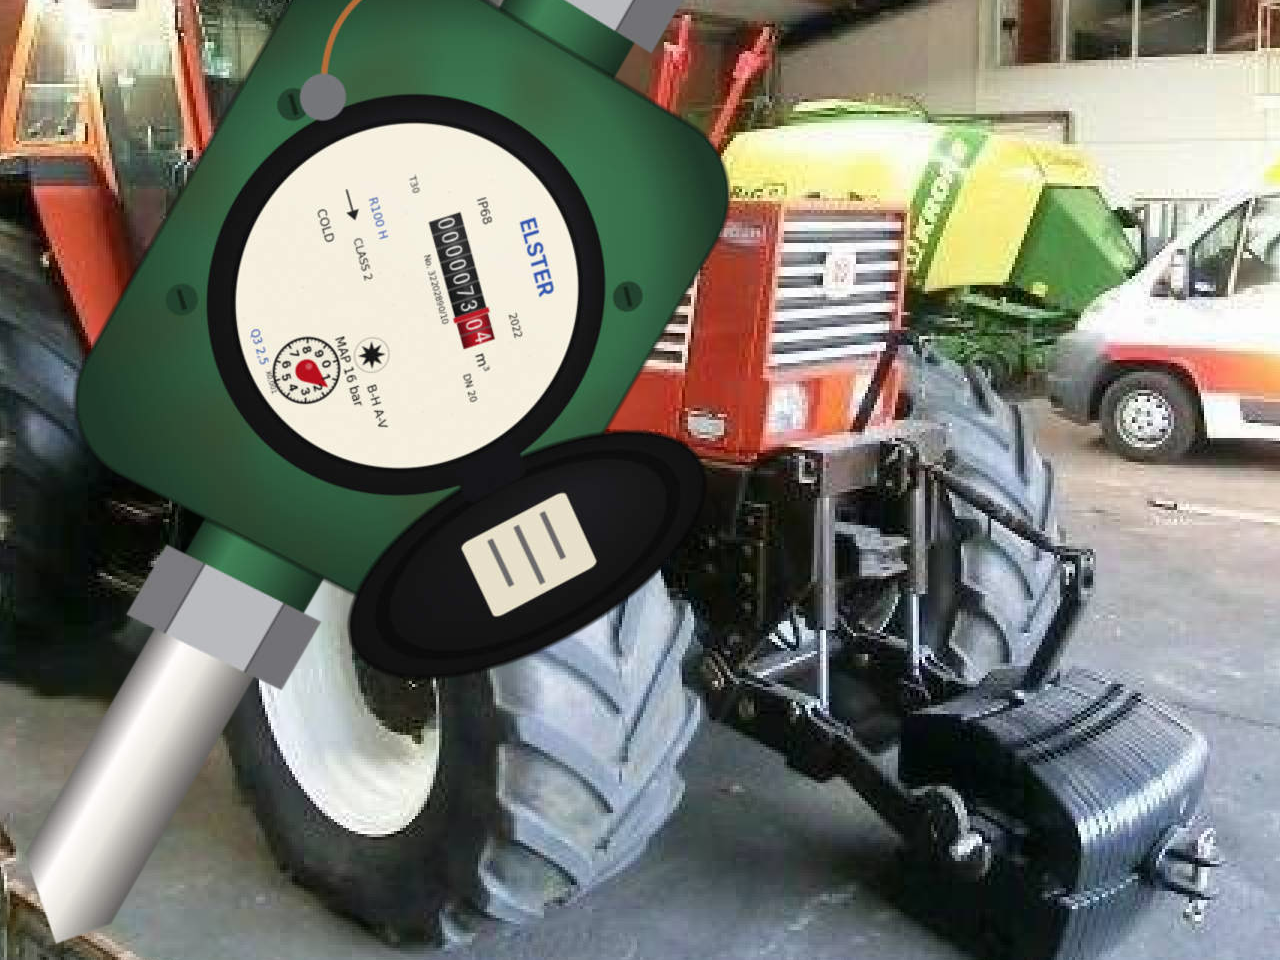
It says 73.041 m³
